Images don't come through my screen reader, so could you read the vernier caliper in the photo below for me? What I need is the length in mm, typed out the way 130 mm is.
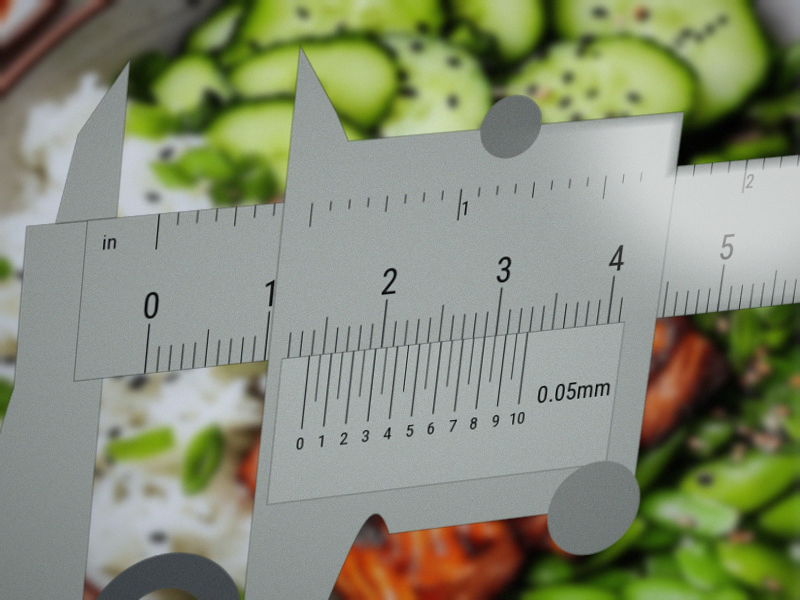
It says 13.8 mm
